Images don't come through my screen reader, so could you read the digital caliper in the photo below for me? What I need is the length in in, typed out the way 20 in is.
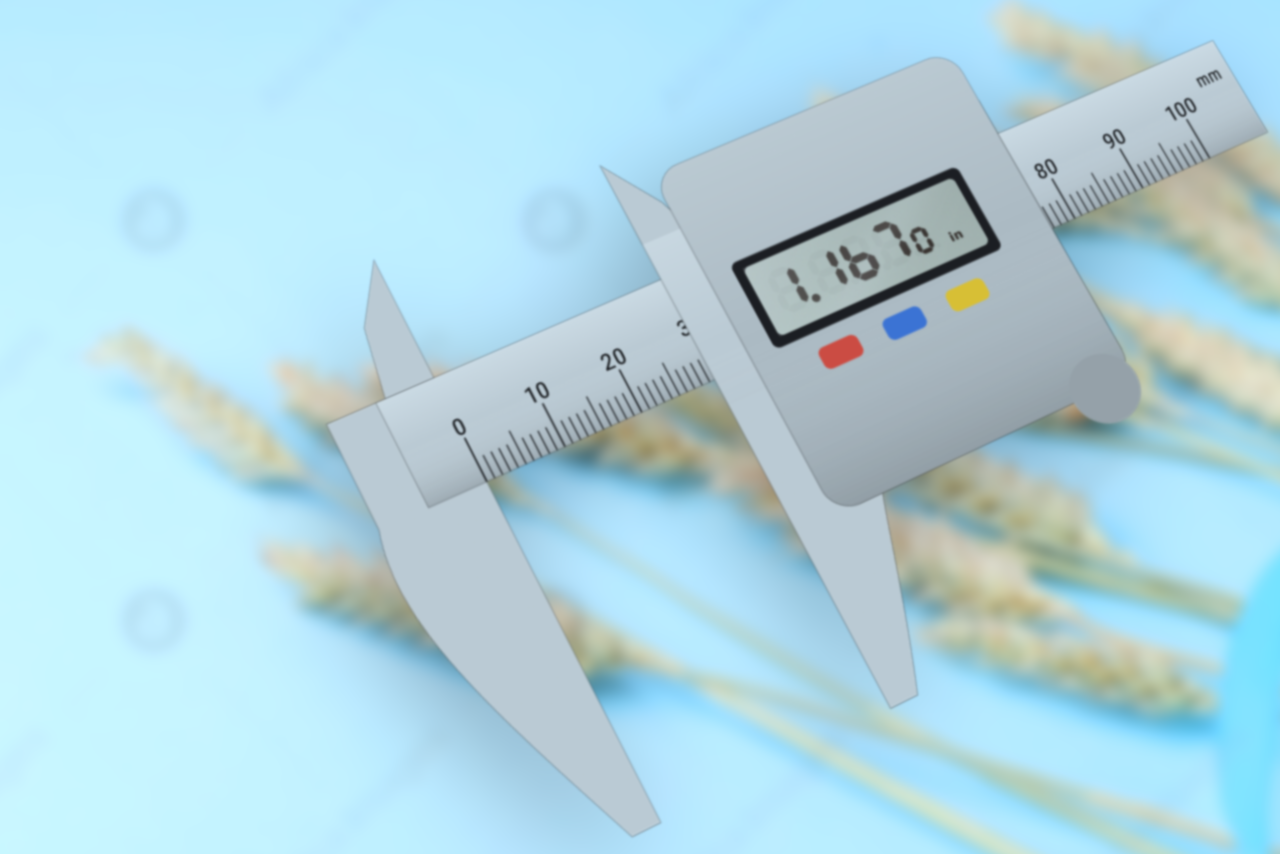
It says 1.1670 in
